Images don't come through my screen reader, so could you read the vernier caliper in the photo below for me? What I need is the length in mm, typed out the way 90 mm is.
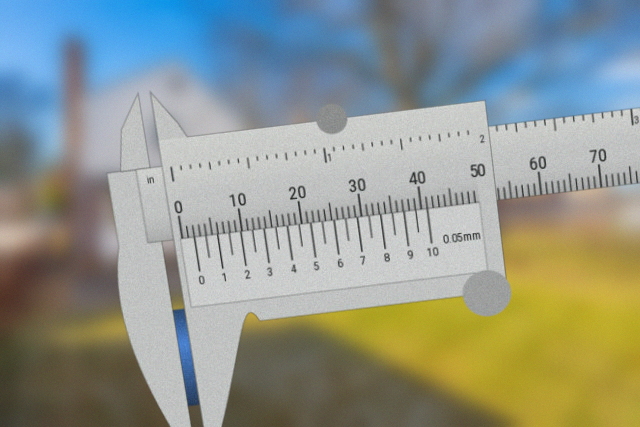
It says 2.0 mm
